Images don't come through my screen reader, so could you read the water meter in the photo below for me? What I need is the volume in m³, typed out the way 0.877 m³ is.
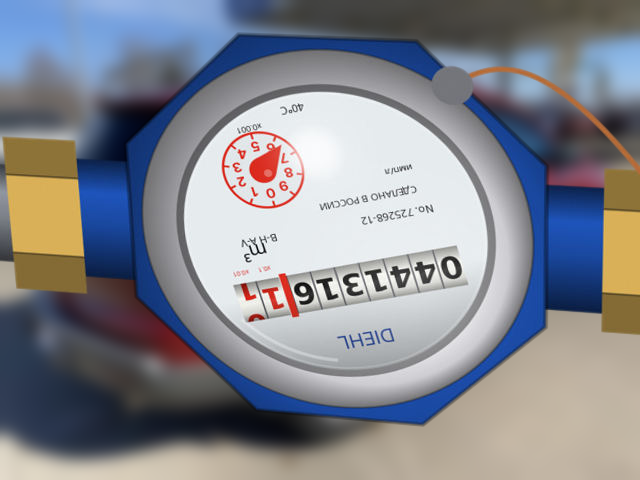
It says 441316.106 m³
